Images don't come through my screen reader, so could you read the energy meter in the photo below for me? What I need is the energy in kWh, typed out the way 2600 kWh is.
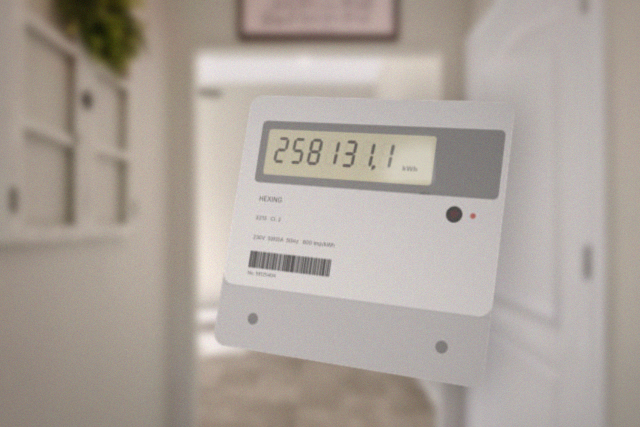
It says 258131.1 kWh
